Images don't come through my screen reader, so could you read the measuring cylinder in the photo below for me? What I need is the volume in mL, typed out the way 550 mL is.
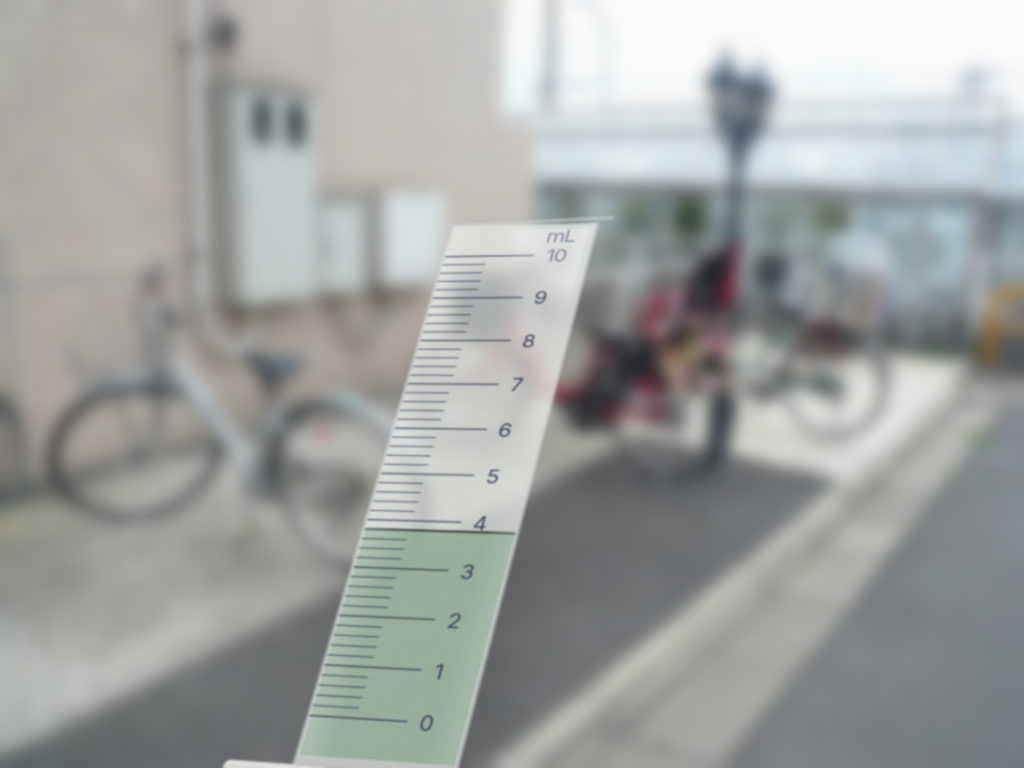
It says 3.8 mL
